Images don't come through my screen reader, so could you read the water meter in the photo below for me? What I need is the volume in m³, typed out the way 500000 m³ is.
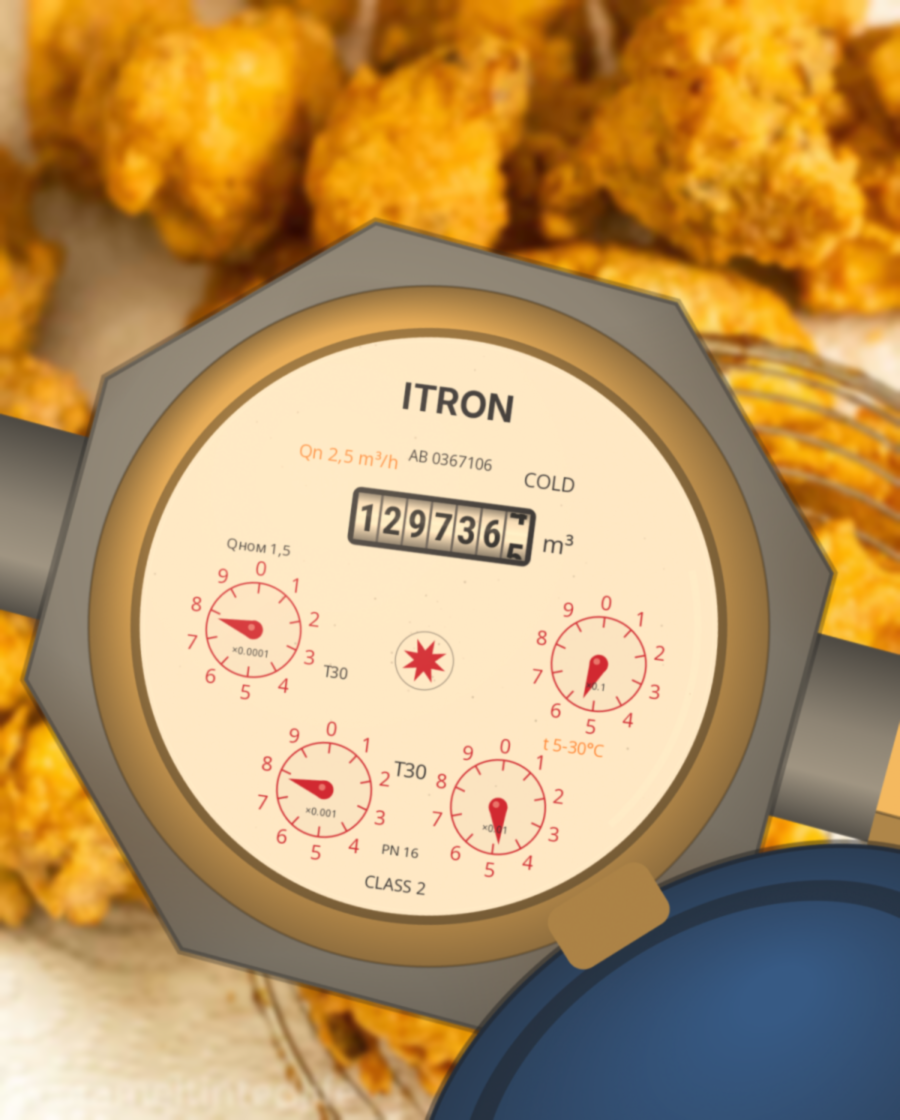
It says 1297364.5477 m³
